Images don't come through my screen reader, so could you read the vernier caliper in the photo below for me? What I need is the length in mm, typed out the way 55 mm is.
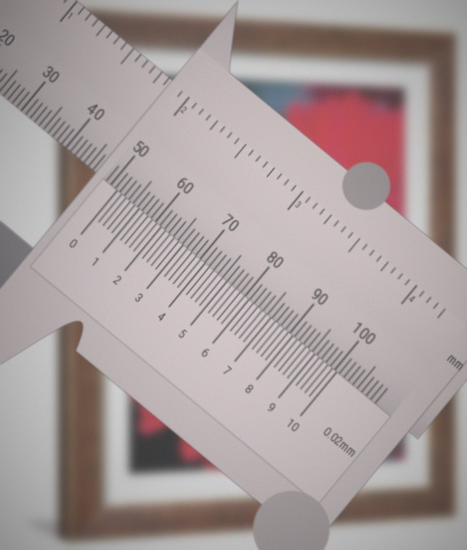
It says 51.5 mm
